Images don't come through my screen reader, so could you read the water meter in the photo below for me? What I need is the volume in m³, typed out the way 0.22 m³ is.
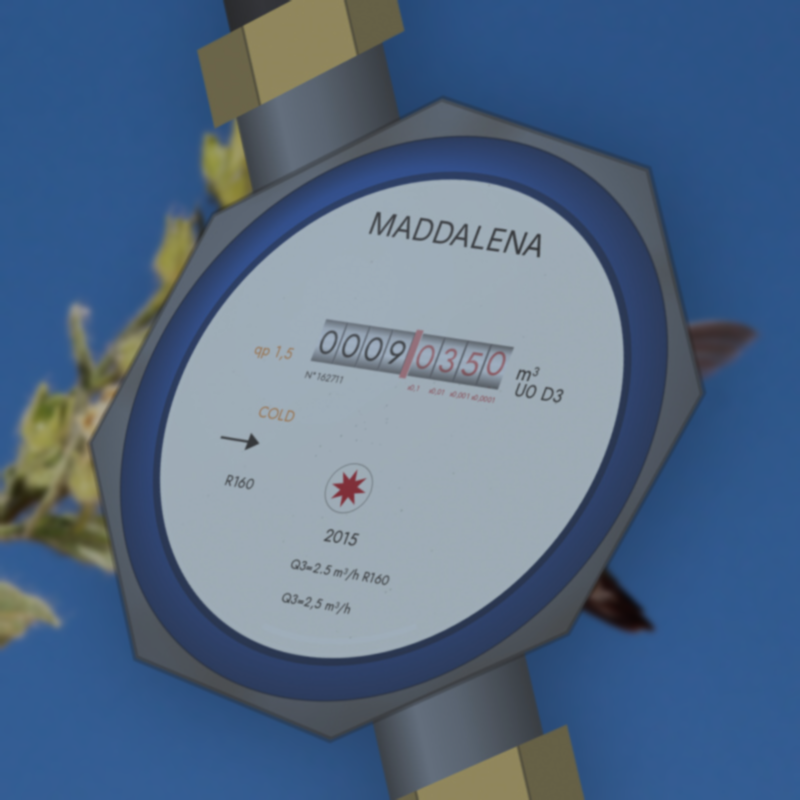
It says 9.0350 m³
